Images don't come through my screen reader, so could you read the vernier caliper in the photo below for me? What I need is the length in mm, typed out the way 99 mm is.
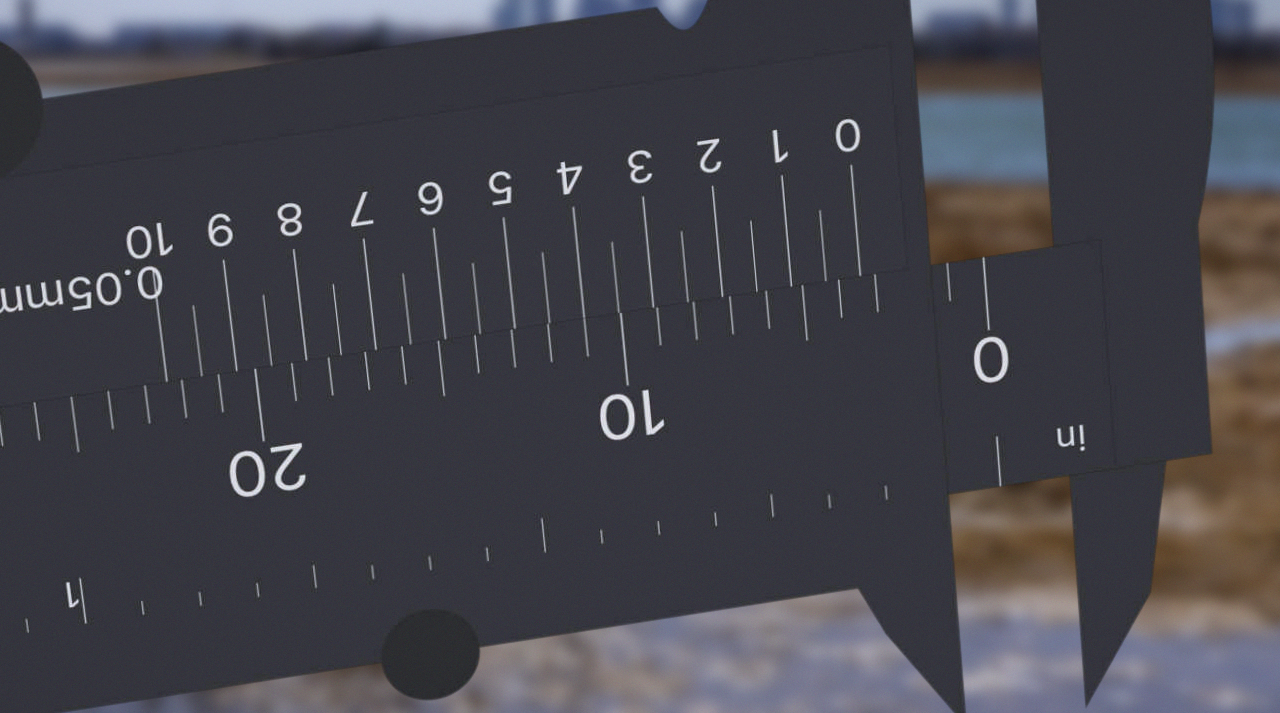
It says 3.40 mm
